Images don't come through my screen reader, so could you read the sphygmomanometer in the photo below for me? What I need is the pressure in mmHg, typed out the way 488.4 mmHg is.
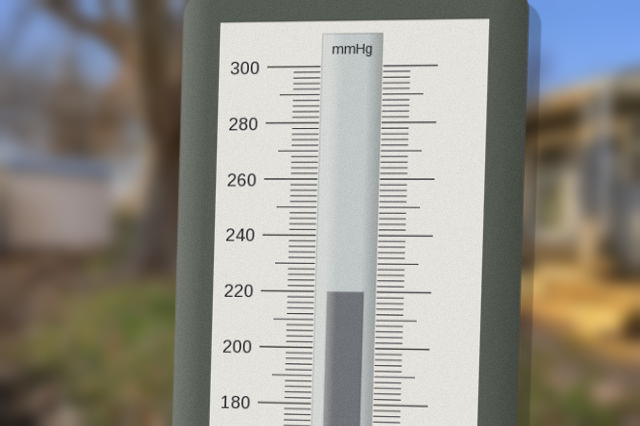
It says 220 mmHg
